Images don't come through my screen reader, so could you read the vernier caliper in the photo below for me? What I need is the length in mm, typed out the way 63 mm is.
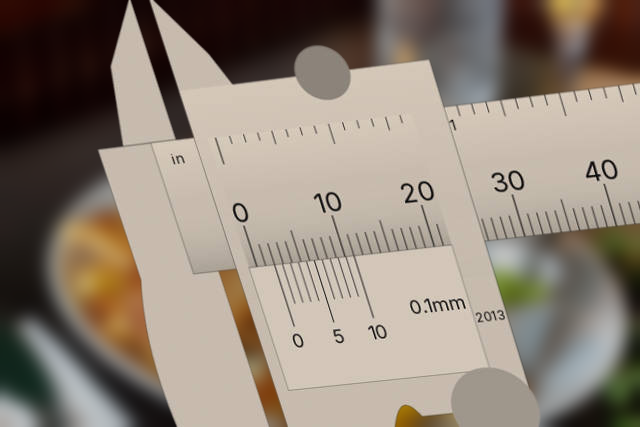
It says 2.0 mm
